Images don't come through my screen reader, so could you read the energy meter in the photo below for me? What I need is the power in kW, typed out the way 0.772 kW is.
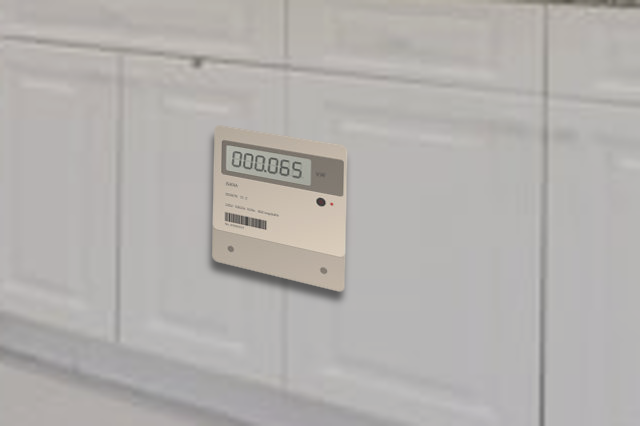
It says 0.065 kW
